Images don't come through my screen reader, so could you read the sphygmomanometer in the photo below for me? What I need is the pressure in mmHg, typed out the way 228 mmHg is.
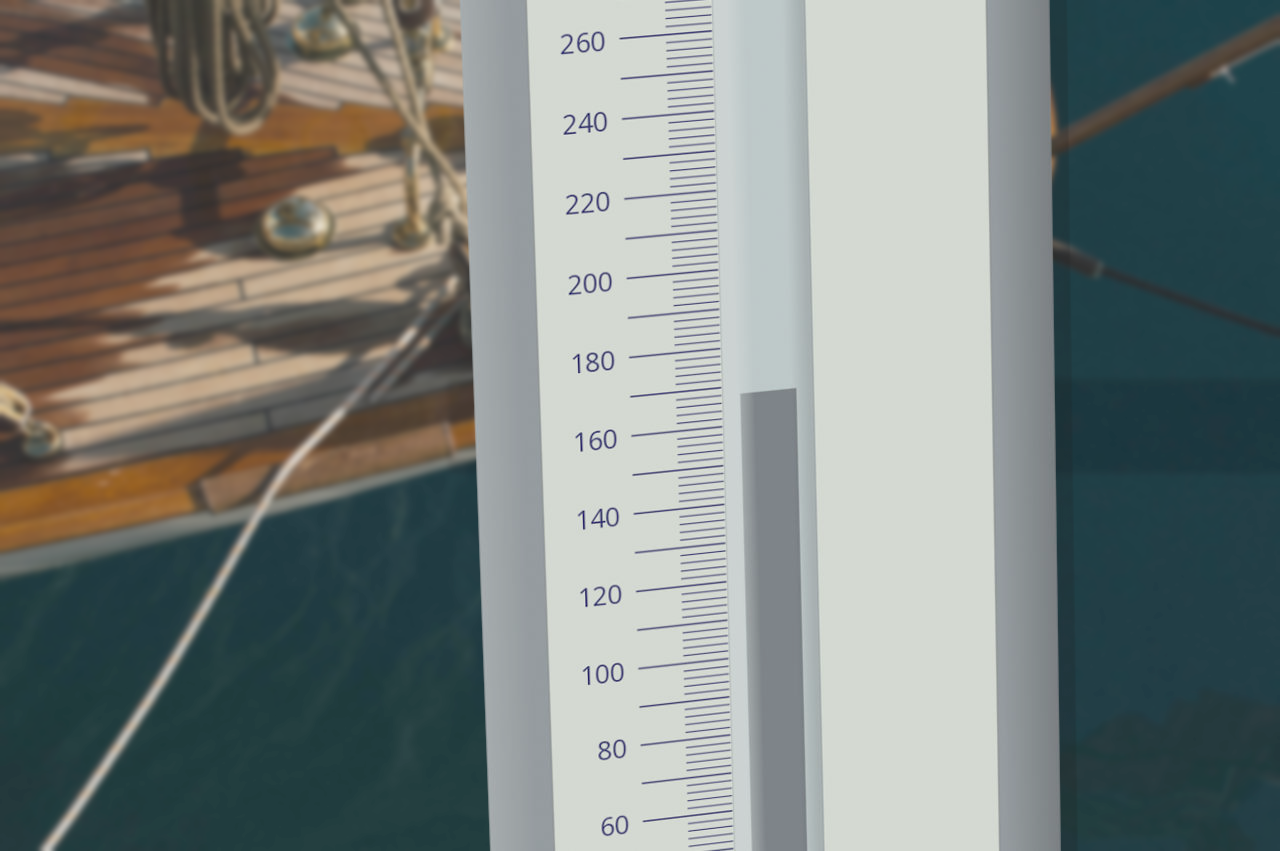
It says 168 mmHg
